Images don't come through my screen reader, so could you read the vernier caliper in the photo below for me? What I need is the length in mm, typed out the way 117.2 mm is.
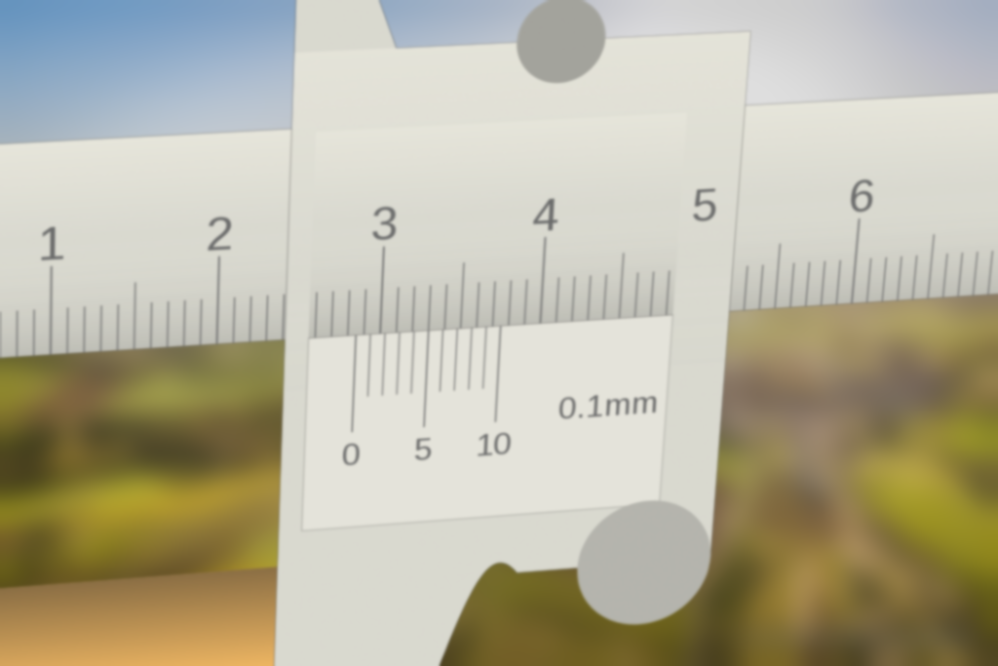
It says 28.5 mm
